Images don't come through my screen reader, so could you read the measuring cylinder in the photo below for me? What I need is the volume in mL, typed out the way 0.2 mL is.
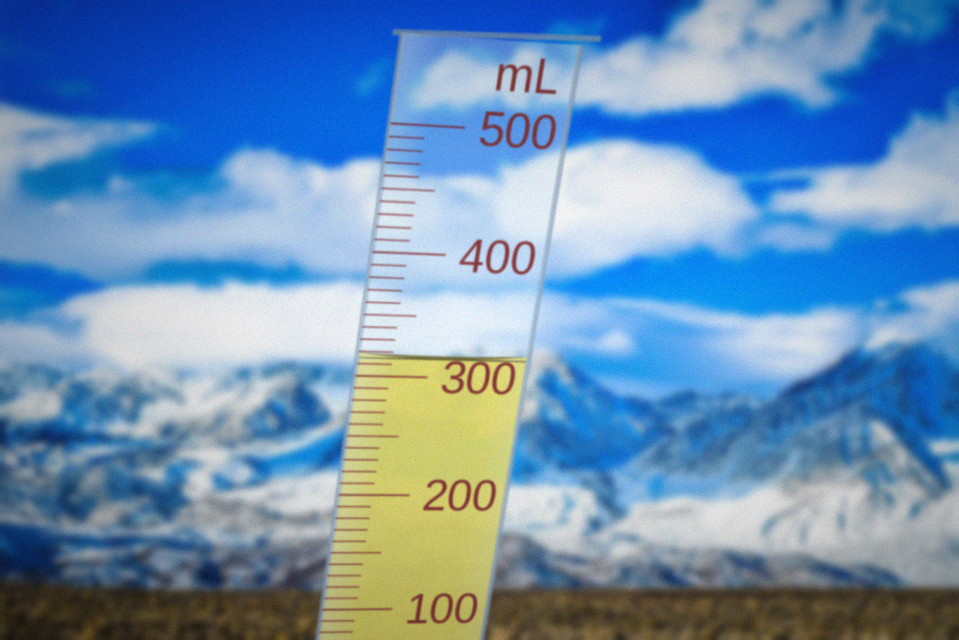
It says 315 mL
